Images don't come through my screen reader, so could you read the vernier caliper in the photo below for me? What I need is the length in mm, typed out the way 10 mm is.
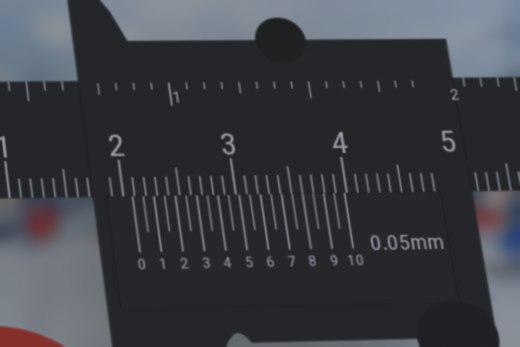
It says 20.8 mm
